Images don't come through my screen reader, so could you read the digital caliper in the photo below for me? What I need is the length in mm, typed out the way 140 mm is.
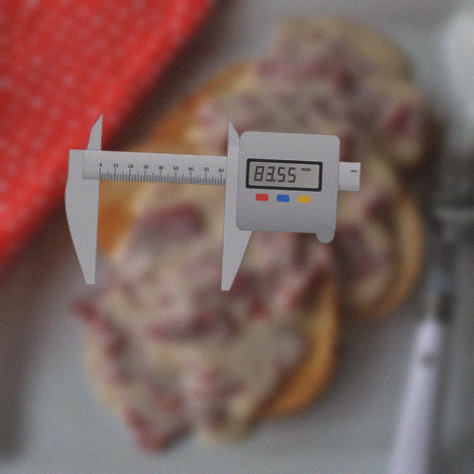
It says 83.55 mm
